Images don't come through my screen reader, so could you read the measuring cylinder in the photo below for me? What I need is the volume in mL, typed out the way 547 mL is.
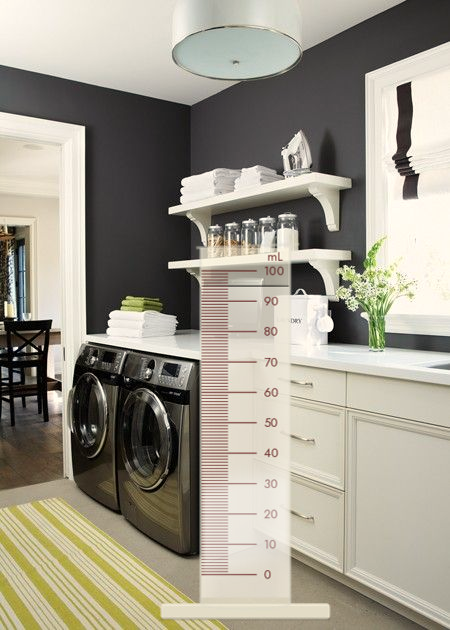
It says 95 mL
